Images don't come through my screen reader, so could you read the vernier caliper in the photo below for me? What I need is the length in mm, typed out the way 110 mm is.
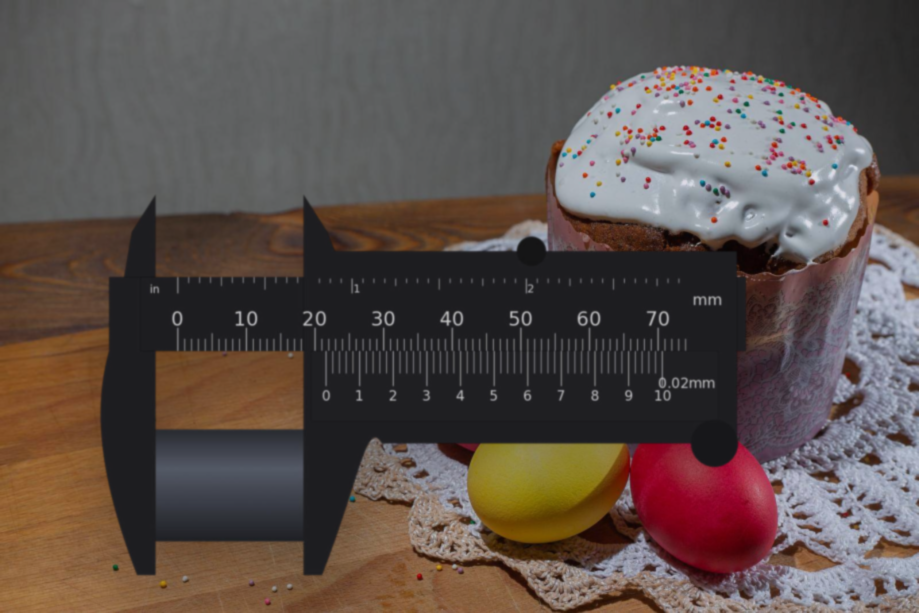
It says 21.6 mm
